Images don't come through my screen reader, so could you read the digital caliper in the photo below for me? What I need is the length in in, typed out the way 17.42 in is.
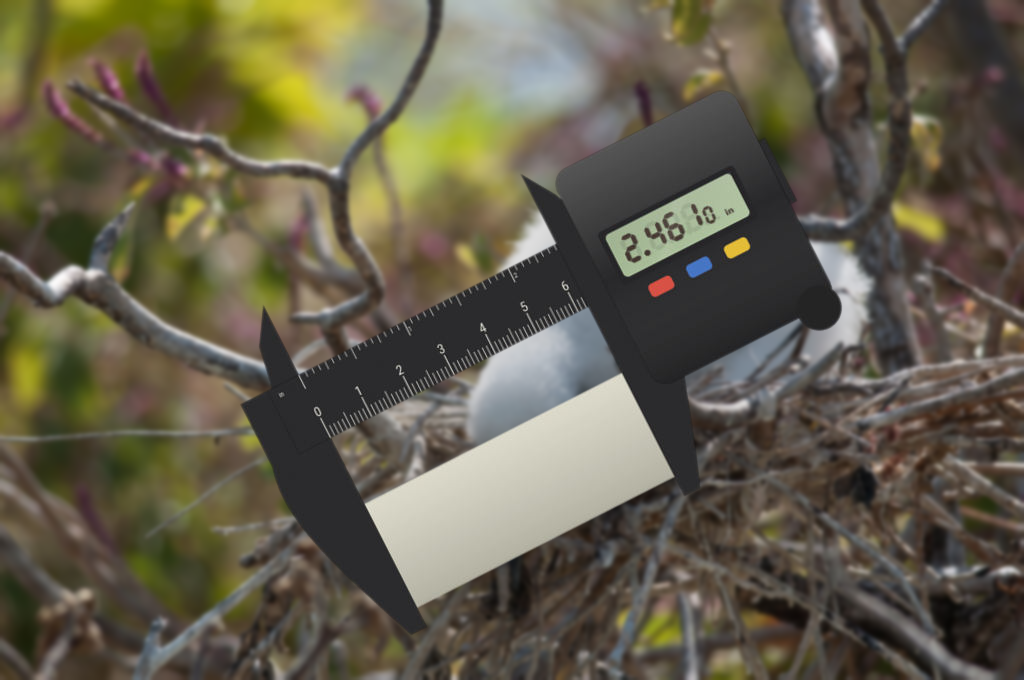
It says 2.4610 in
